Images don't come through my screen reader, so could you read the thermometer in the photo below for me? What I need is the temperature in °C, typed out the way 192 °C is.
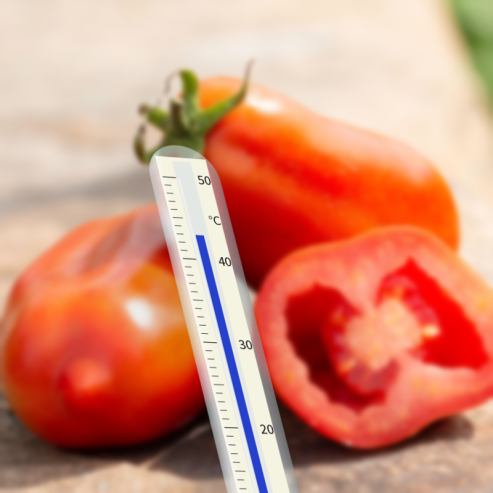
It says 43 °C
